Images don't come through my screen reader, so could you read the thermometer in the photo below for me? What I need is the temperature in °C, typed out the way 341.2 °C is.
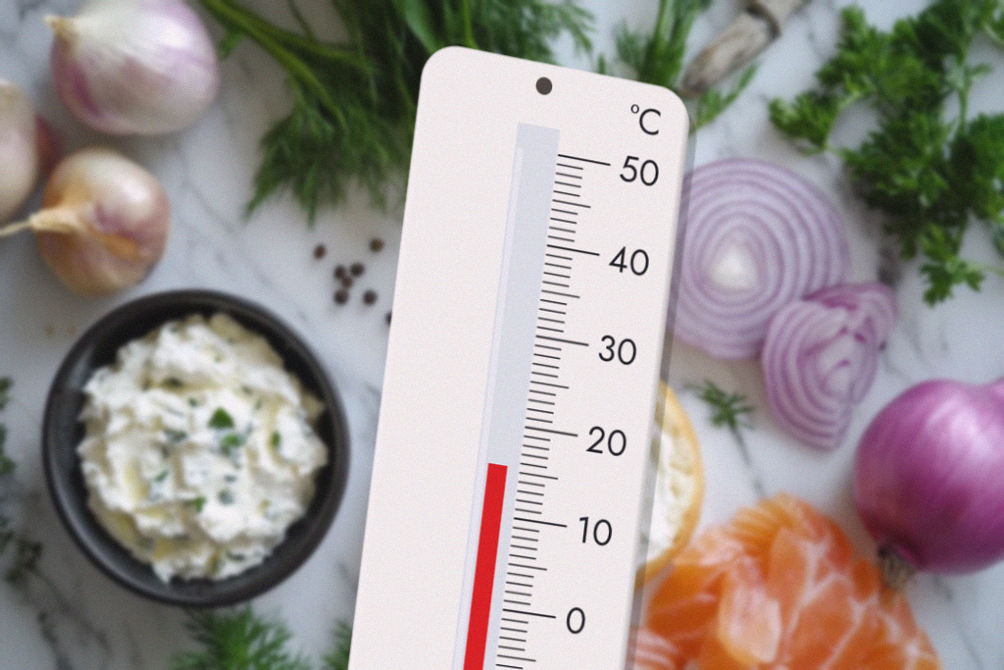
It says 15.5 °C
